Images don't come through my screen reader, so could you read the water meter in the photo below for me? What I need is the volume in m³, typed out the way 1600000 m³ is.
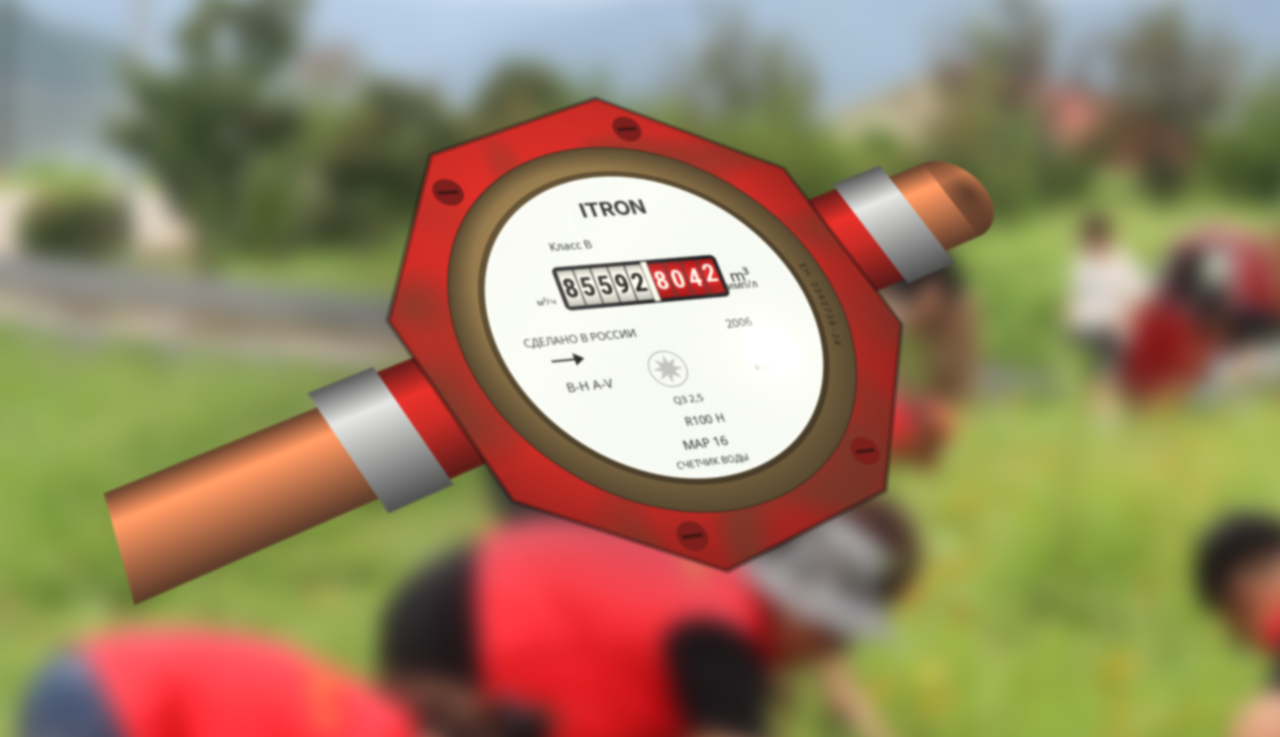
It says 85592.8042 m³
